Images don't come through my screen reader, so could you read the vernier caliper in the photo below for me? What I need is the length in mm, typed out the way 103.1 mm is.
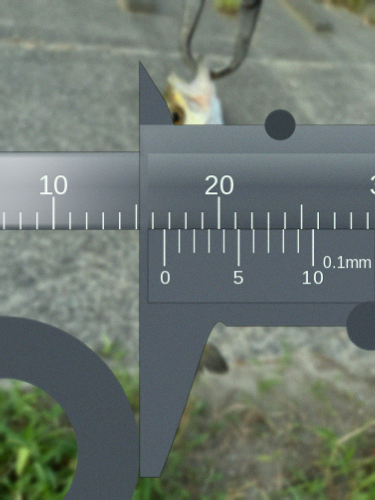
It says 16.7 mm
